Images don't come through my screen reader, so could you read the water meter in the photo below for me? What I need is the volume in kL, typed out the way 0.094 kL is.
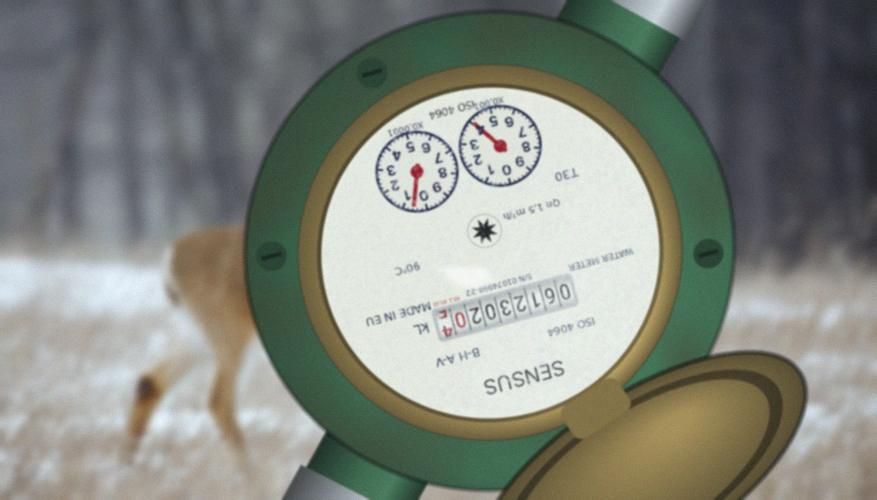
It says 612302.0440 kL
